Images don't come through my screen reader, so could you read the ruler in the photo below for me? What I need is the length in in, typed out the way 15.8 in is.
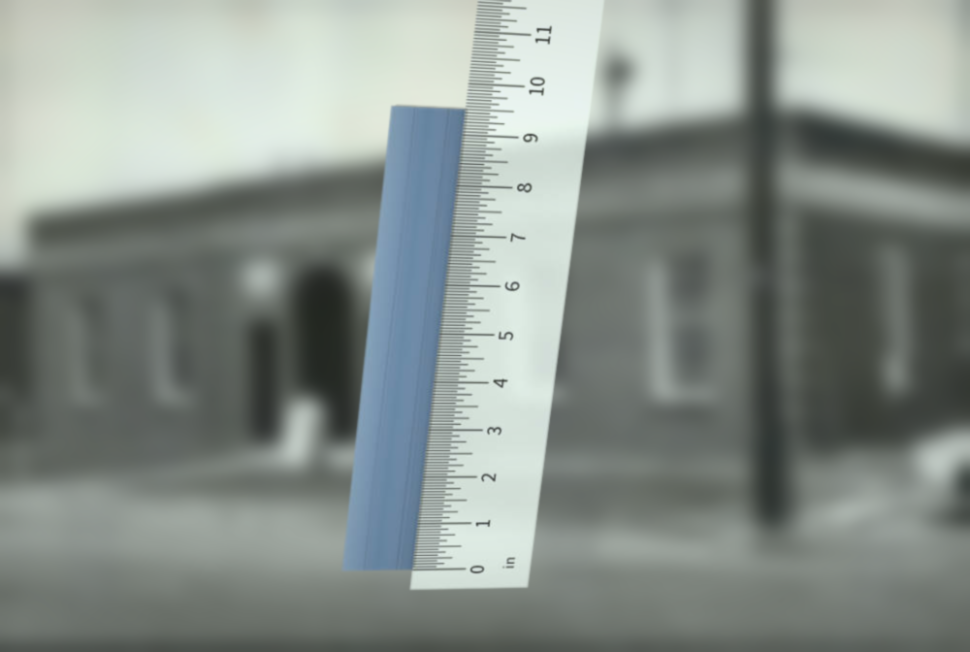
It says 9.5 in
